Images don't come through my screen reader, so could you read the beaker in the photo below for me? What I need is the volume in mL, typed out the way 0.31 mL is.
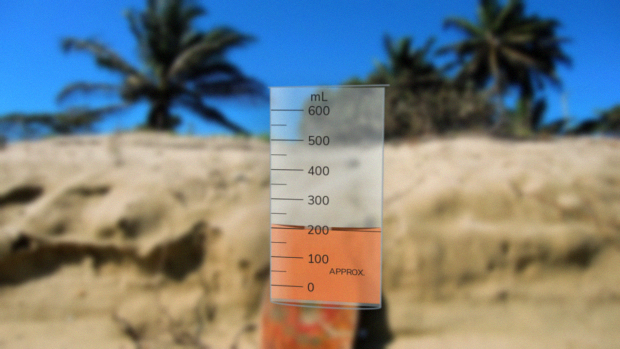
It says 200 mL
